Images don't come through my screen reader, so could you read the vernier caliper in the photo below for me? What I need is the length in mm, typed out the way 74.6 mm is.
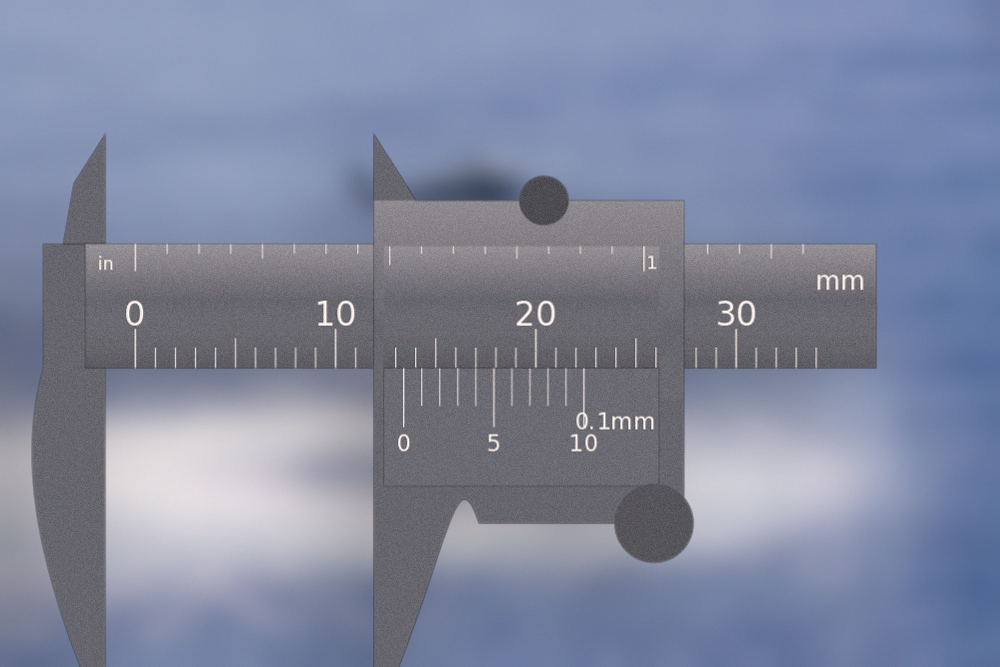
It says 13.4 mm
